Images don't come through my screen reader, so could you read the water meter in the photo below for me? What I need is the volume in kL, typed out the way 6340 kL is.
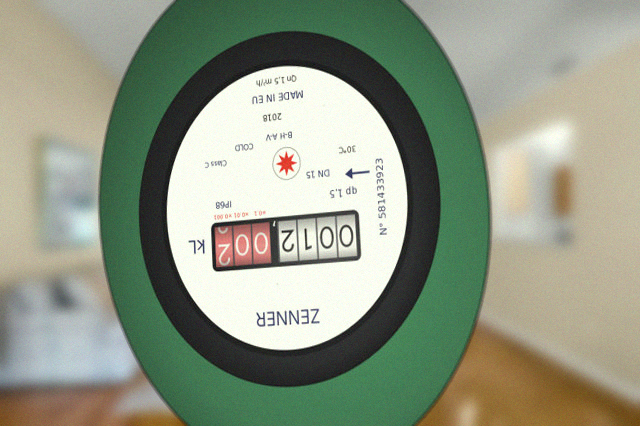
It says 12.002 kL
